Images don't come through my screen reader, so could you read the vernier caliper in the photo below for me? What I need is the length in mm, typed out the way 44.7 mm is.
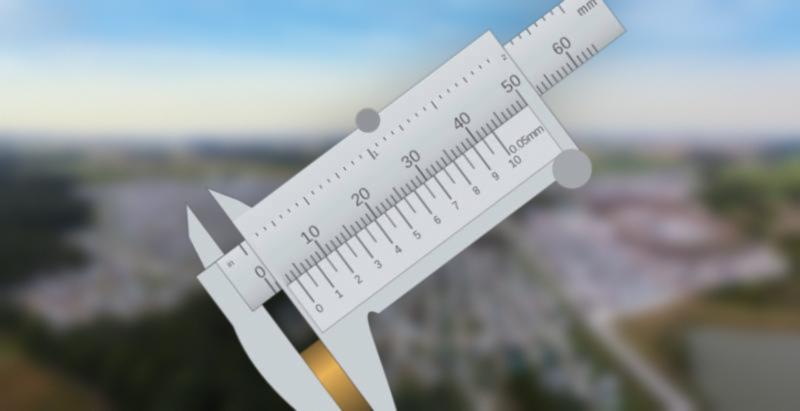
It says 4.0 mm
